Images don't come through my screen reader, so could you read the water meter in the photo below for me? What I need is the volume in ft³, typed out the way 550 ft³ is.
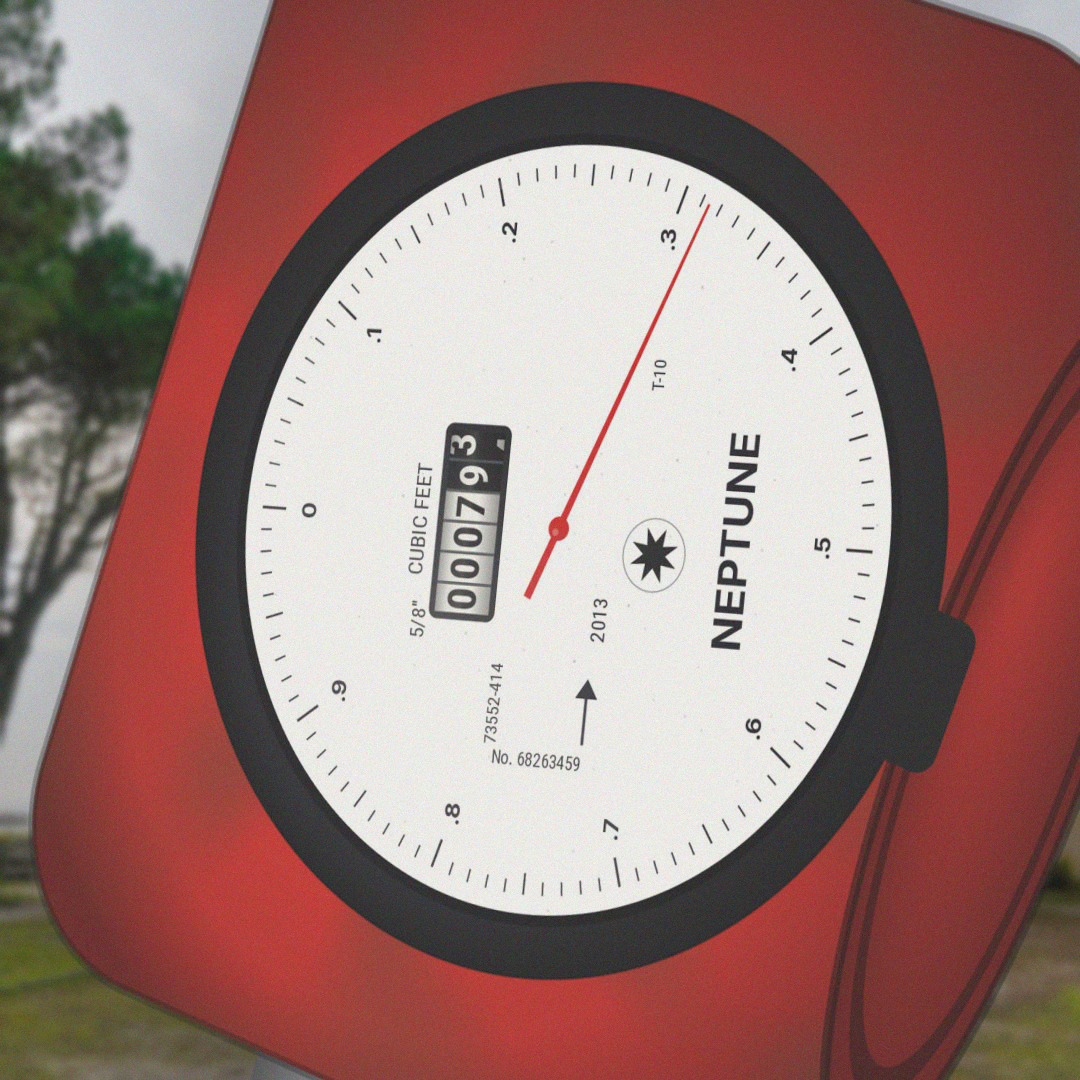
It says 793.31 ft³
